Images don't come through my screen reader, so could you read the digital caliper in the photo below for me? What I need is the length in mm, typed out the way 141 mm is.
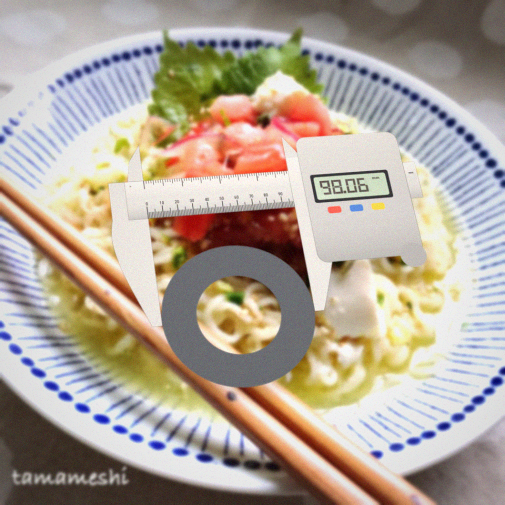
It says 98.06 mm
